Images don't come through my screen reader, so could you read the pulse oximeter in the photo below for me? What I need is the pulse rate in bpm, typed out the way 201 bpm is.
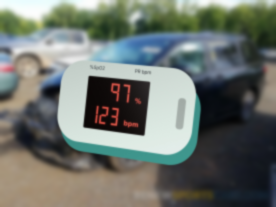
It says 123 bpm
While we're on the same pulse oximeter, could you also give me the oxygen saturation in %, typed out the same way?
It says 97 %
